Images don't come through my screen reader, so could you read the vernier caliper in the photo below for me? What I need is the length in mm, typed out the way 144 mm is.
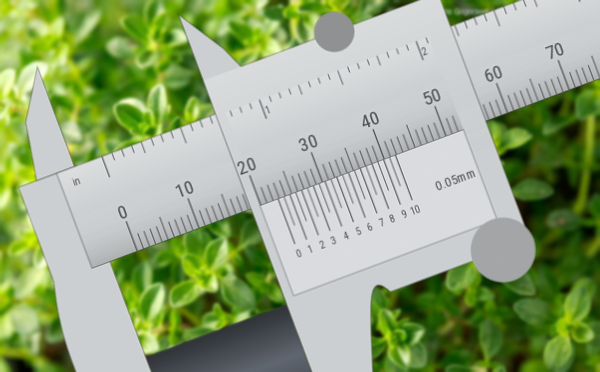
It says 22.8 mm
